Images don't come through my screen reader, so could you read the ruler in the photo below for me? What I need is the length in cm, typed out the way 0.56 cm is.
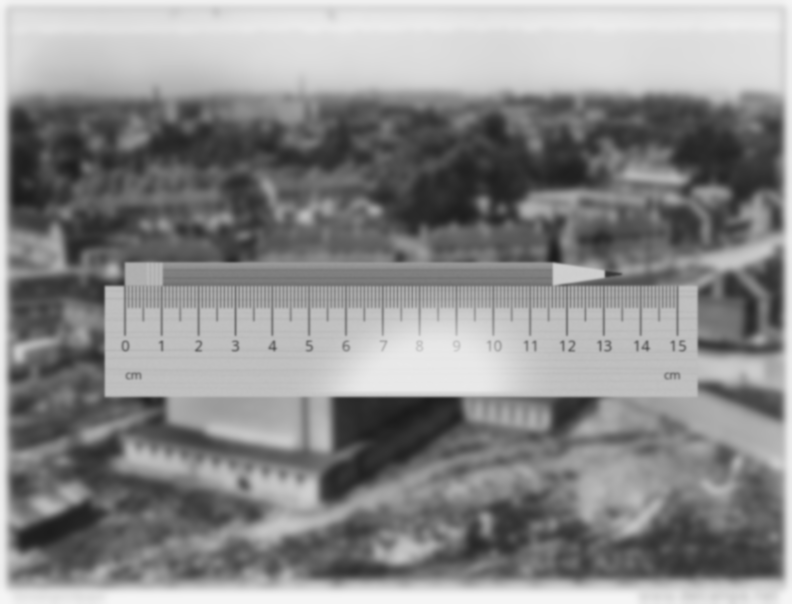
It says 13.5 cm
